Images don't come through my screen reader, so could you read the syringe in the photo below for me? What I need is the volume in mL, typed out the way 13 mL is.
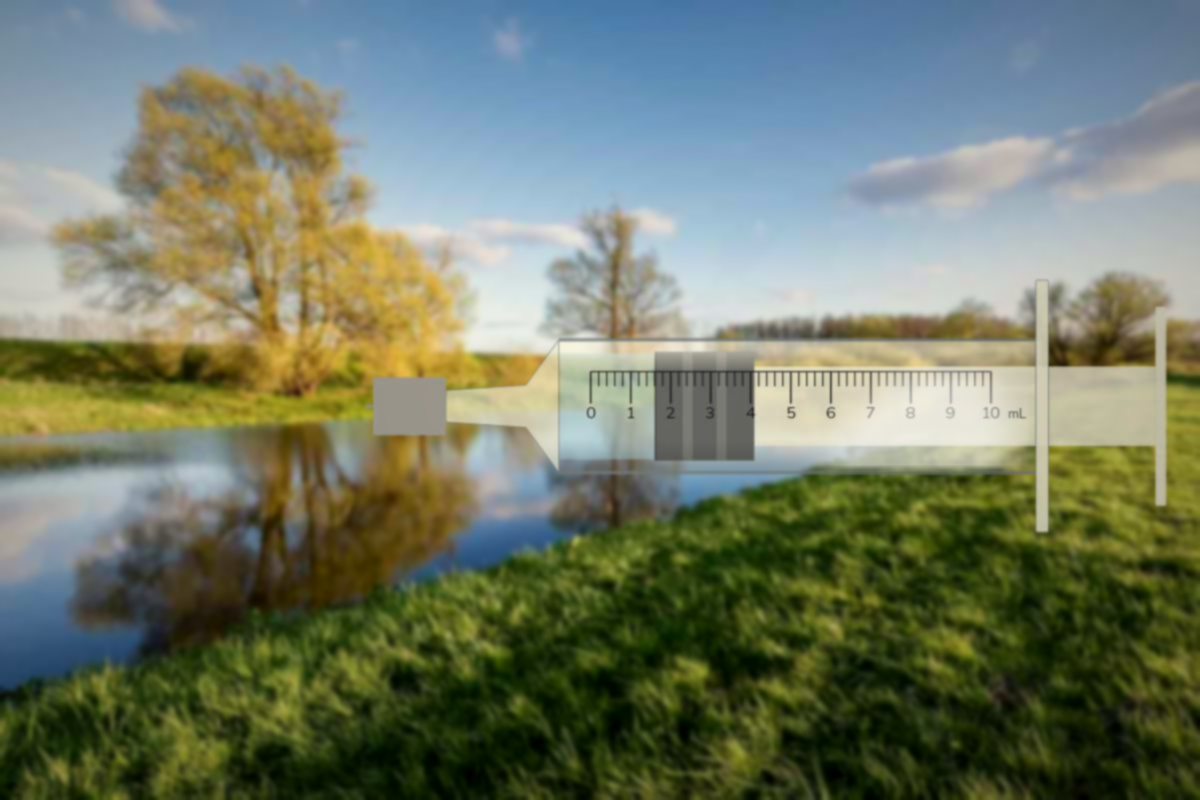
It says 1.6 mL
